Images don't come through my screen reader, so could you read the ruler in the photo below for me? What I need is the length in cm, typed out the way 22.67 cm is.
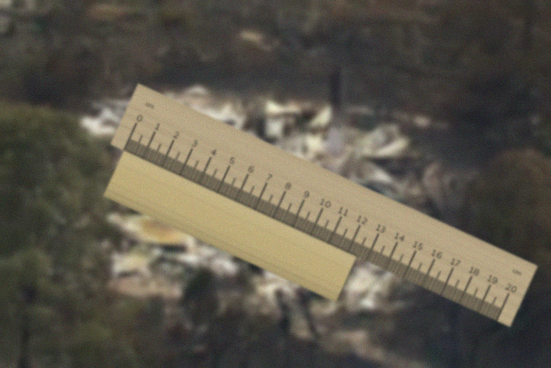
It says 12.5 cm
